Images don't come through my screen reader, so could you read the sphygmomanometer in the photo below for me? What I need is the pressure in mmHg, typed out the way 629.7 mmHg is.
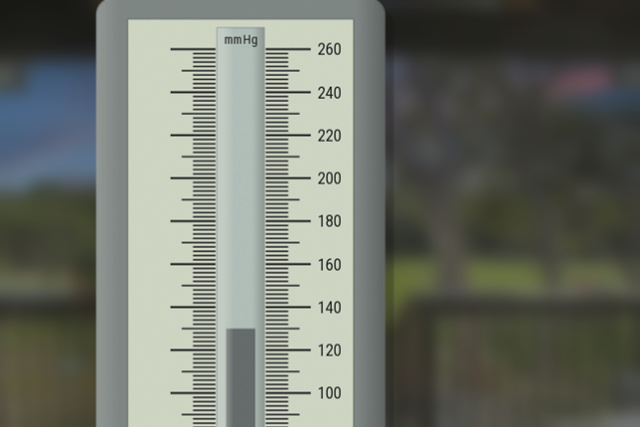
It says 130 mmHg
